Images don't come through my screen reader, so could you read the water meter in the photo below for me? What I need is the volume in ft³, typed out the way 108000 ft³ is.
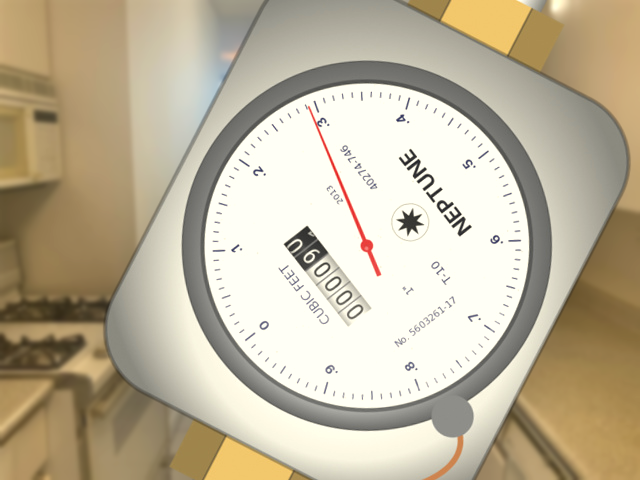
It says 90.29 ft³
